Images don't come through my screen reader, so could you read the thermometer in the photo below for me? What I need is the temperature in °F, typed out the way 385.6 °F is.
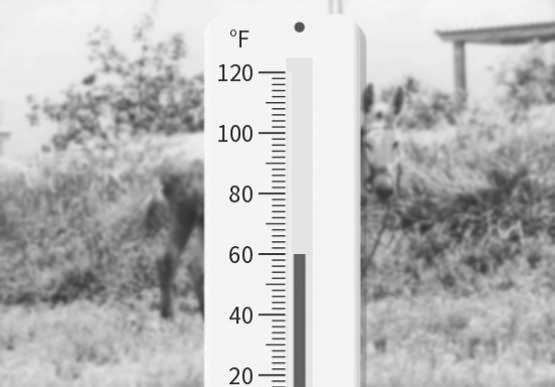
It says 60 °F
